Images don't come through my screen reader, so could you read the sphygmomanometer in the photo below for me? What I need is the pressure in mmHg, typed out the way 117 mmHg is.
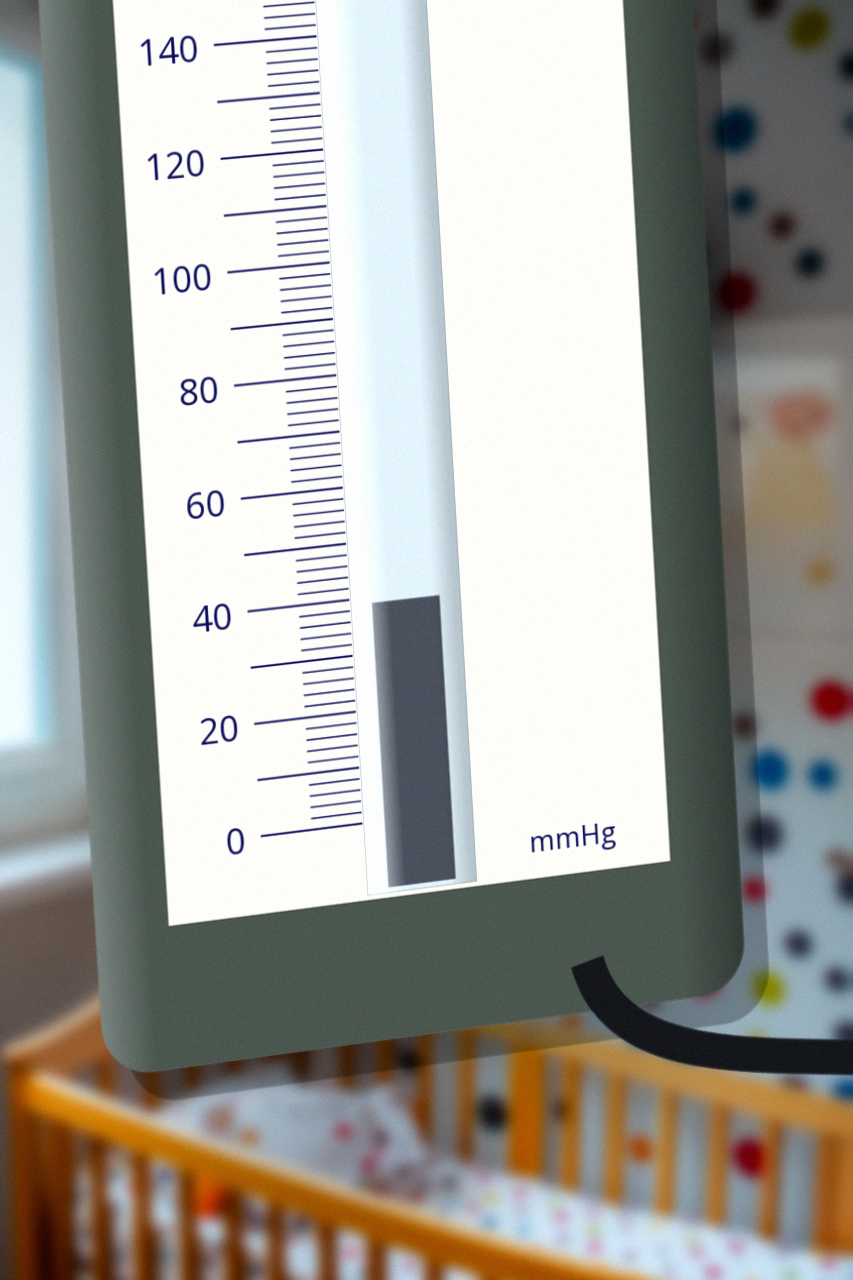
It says 39 mmHg
